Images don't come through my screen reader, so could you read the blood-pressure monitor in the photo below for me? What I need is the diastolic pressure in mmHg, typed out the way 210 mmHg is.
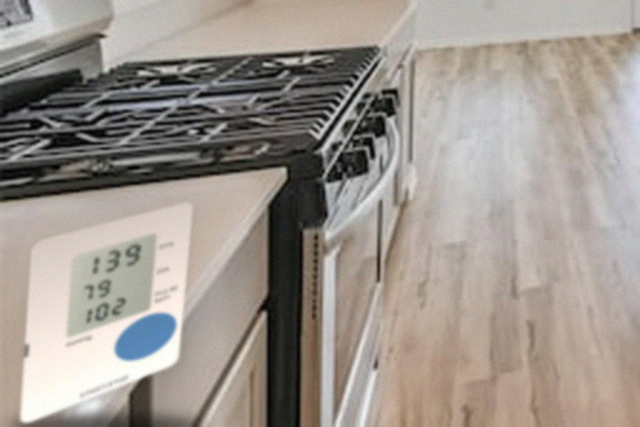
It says 79 mmHg
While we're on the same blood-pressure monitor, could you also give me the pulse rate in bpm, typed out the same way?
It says 102 bpm
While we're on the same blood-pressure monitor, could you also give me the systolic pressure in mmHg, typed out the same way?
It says 139 mmHg
